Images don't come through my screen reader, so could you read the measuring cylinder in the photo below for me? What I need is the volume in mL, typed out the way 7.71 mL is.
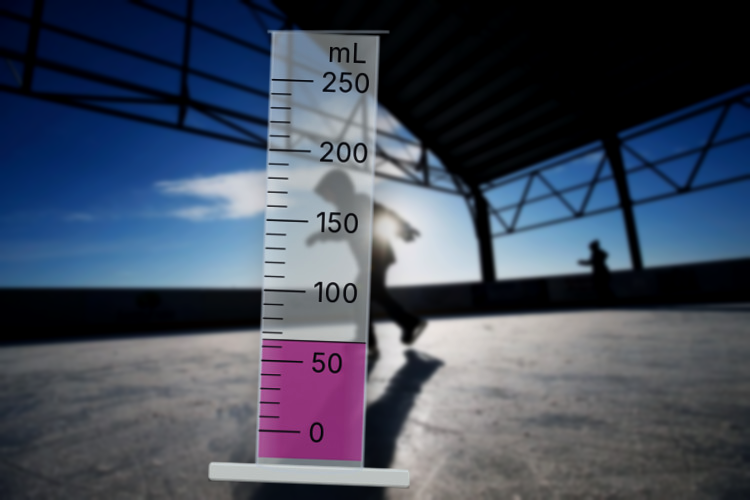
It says 65 mL
